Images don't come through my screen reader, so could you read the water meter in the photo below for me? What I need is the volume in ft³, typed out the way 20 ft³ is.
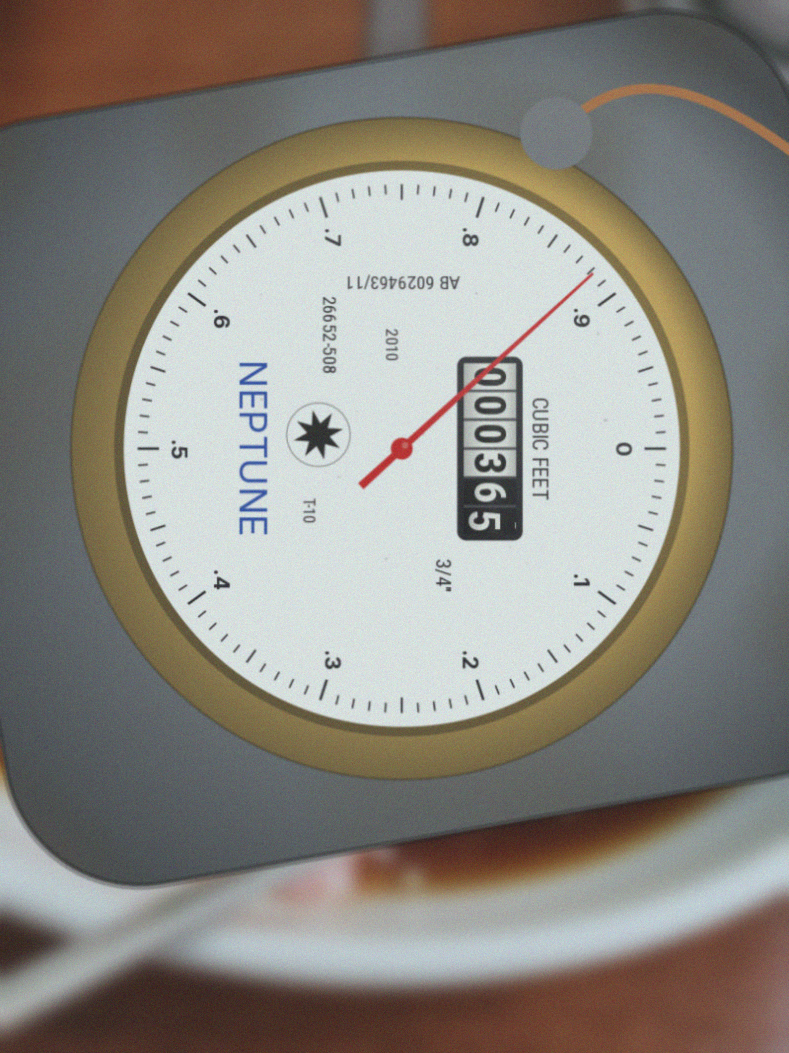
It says 364.88 ft³
